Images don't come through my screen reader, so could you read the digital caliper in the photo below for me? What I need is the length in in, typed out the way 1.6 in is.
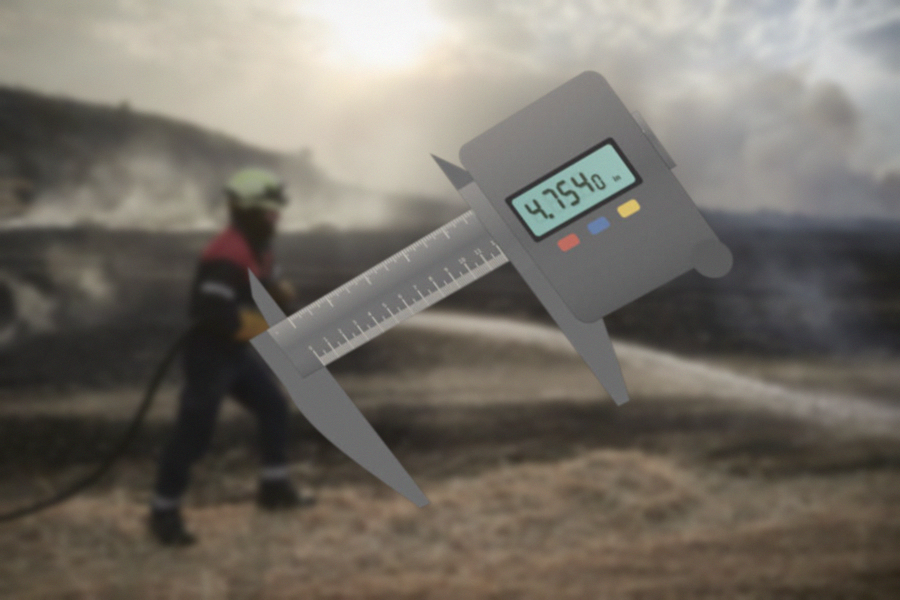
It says 4.7540 in
